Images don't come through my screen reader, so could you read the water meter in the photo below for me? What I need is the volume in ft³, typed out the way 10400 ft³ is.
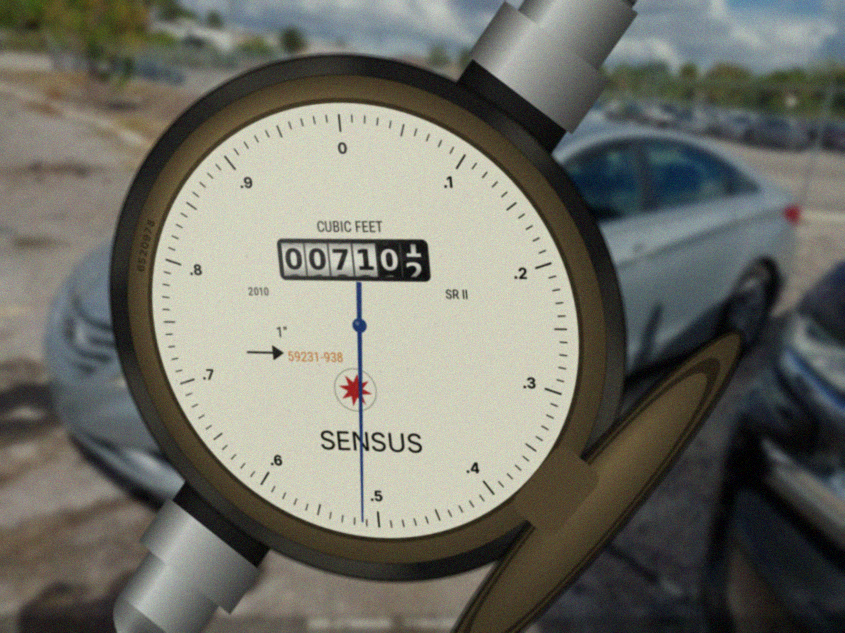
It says 7101.51 ft³
